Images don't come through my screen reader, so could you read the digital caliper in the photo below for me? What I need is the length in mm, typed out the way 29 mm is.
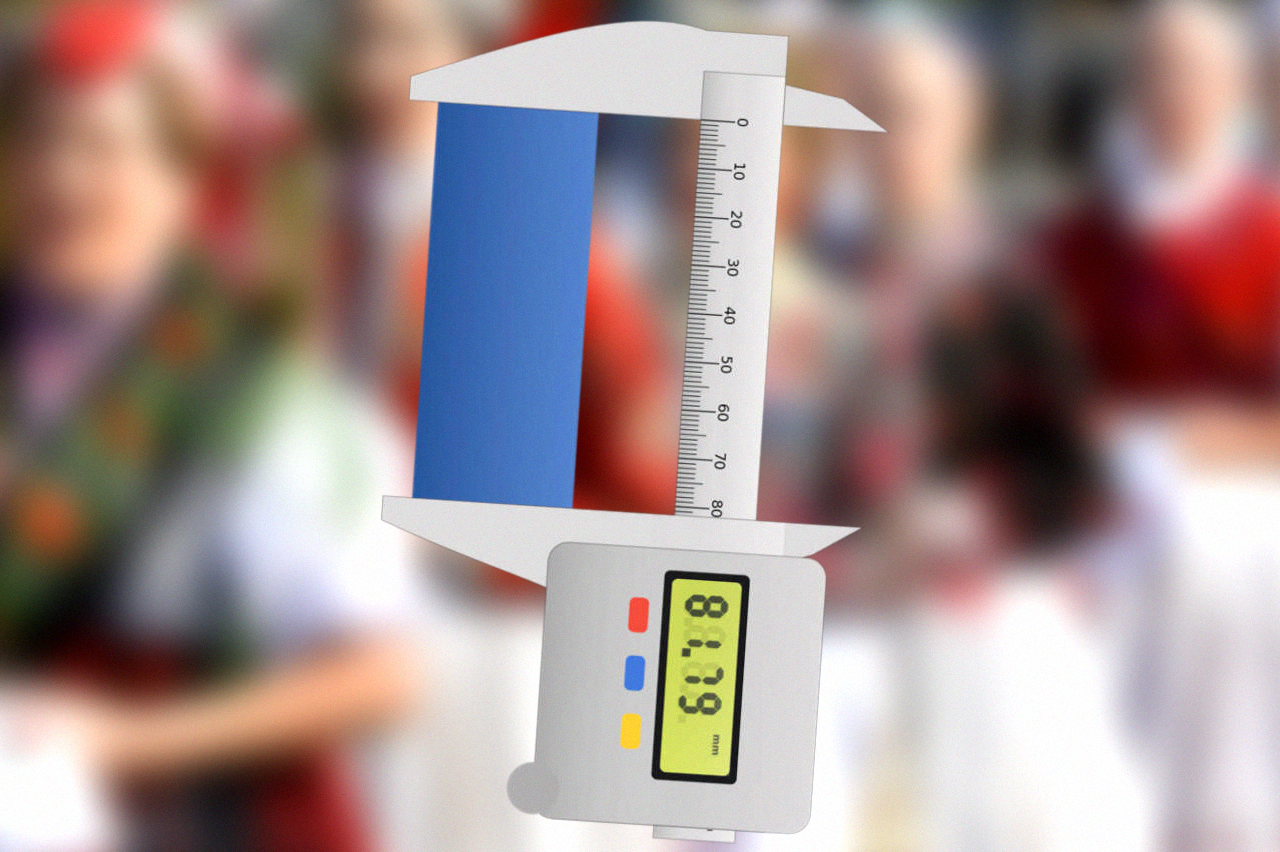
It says 81.79 mm
